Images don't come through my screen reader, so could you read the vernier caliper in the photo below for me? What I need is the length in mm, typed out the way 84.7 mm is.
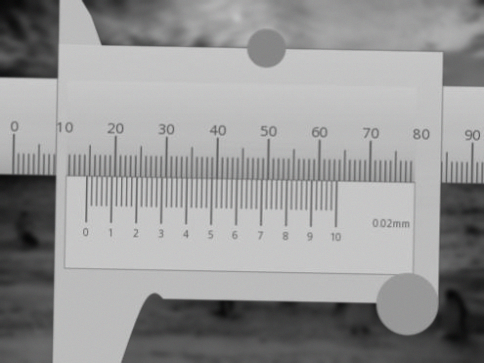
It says 14.5 mm
